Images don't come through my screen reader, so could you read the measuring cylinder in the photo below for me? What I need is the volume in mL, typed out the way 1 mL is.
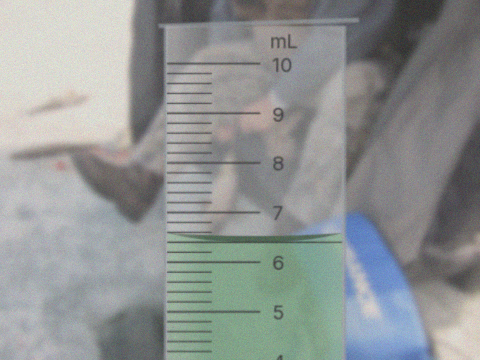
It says 6.4 mL
